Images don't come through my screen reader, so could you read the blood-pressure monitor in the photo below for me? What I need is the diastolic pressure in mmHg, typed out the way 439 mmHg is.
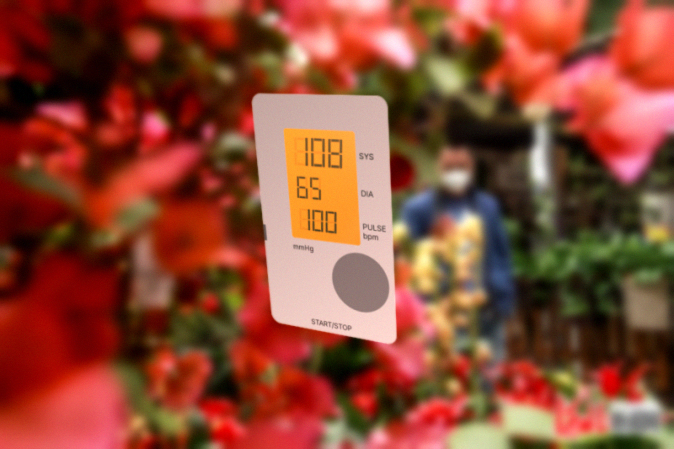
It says 65 mmHg
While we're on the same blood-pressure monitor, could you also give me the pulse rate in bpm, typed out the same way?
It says 100 bpm
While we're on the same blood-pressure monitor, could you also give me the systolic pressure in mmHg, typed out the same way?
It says 108 mmHg
